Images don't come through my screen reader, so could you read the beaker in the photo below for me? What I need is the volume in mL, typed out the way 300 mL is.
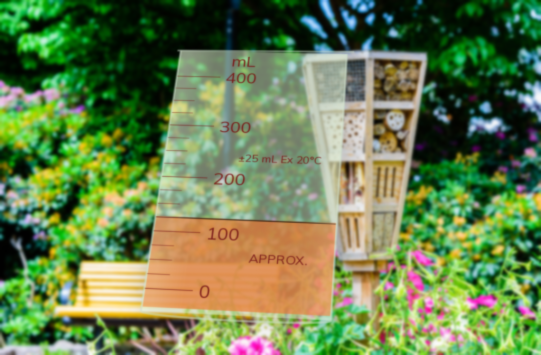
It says 125 mL
